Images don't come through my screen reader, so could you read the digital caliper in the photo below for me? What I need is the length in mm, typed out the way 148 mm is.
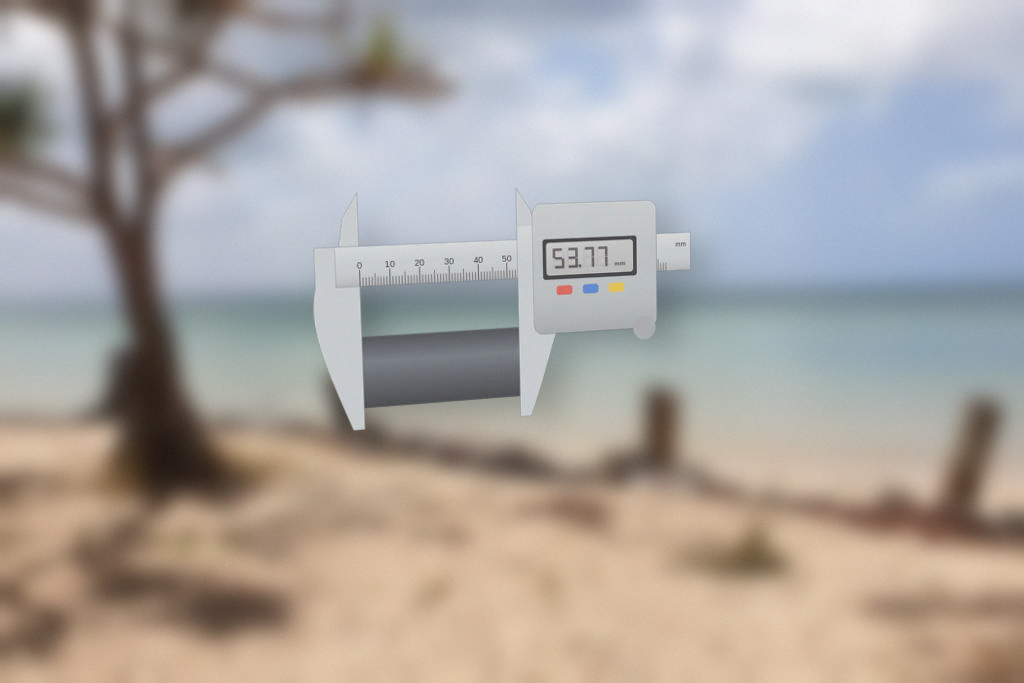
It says 53.77 mm
